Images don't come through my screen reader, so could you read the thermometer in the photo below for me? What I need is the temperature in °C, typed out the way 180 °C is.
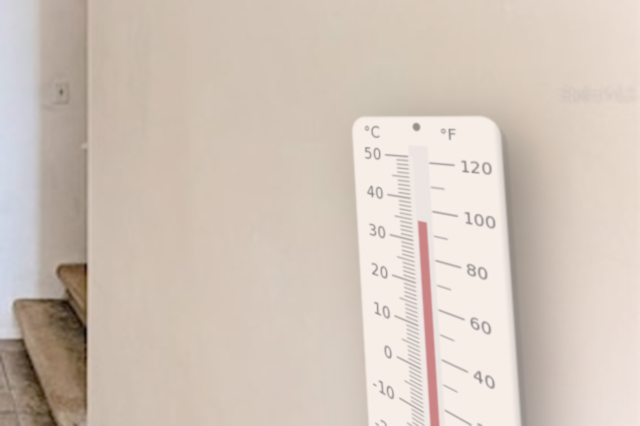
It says 35 °C
